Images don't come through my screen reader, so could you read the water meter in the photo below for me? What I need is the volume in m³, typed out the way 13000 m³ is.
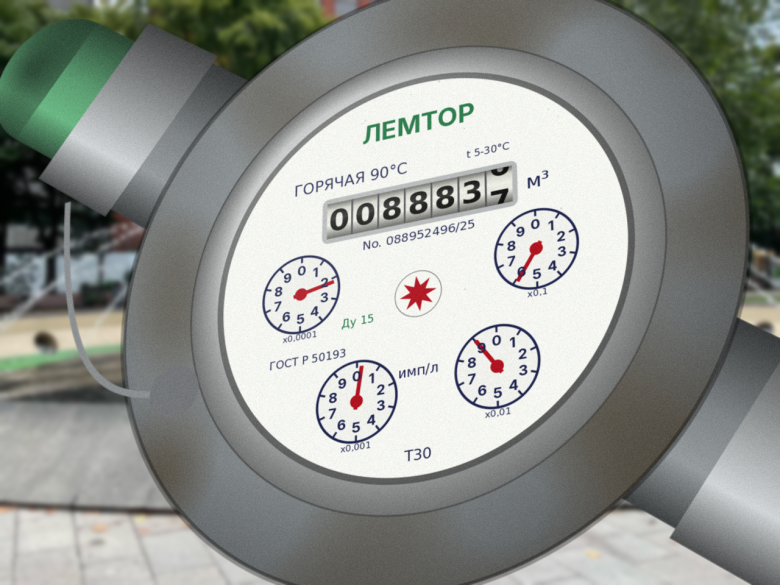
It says 88836.5902 m³
